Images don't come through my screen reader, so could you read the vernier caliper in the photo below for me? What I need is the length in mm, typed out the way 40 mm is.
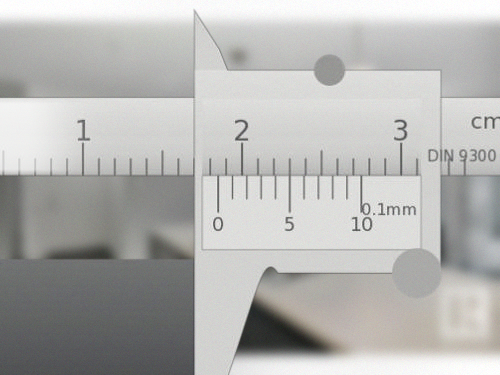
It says 18.5 mm
